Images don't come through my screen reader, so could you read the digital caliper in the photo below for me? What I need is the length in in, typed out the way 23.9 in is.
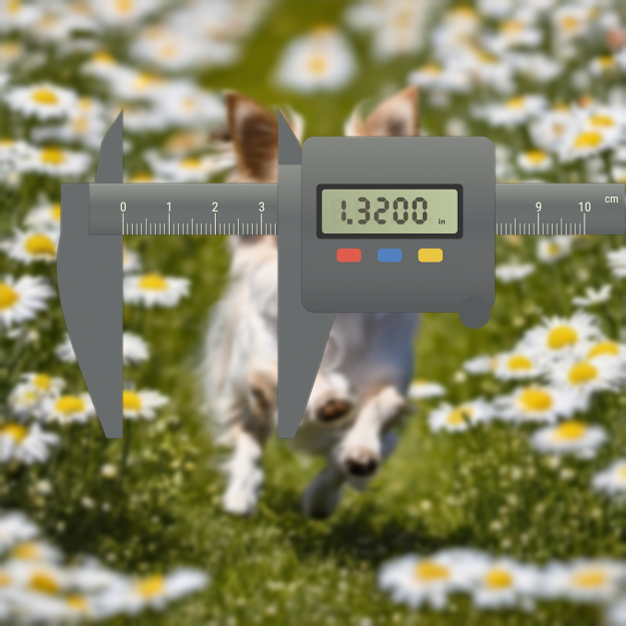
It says 1.3200 in
